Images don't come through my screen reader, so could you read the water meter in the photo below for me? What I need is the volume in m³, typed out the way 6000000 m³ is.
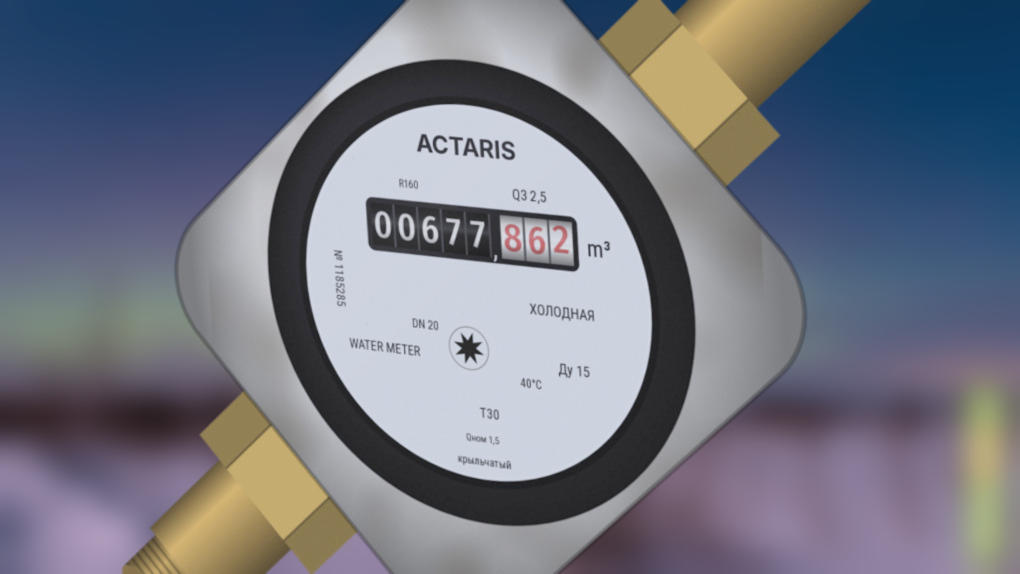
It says 677.862 m³
